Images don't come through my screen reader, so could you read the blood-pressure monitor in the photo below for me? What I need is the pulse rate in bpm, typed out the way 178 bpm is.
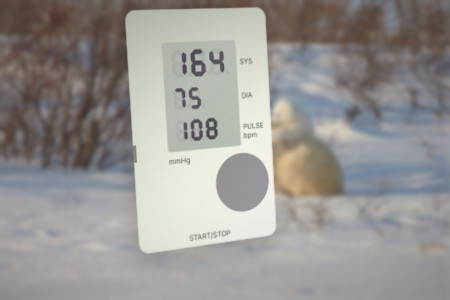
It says 108 bpm
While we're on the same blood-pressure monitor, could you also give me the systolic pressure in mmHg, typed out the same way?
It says 164 mmHg
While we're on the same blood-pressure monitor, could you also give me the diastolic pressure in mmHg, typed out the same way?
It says 75 mmHg
